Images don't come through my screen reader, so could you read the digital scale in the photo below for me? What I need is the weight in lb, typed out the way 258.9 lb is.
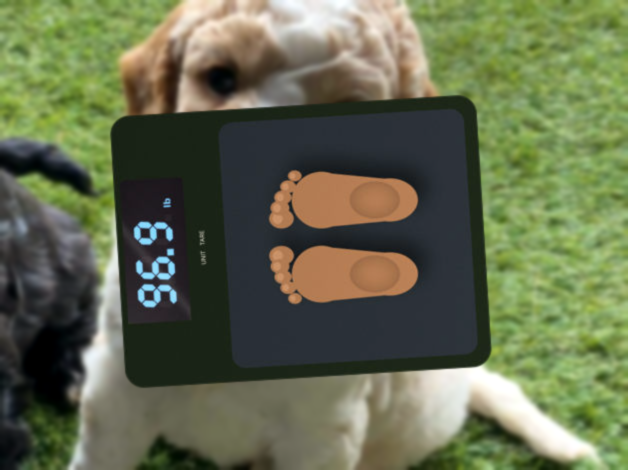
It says 96.9 lb
